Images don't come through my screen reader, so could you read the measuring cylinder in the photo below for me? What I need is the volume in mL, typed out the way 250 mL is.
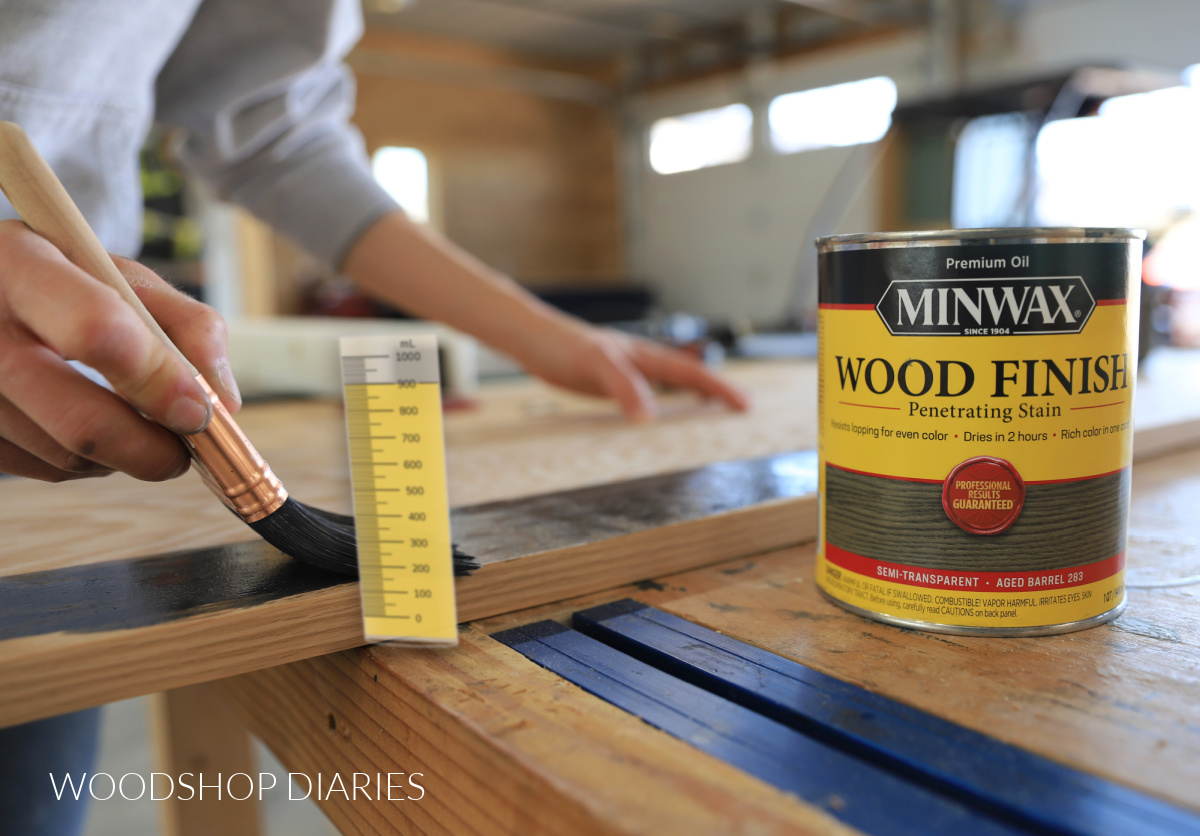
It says 900 mL
